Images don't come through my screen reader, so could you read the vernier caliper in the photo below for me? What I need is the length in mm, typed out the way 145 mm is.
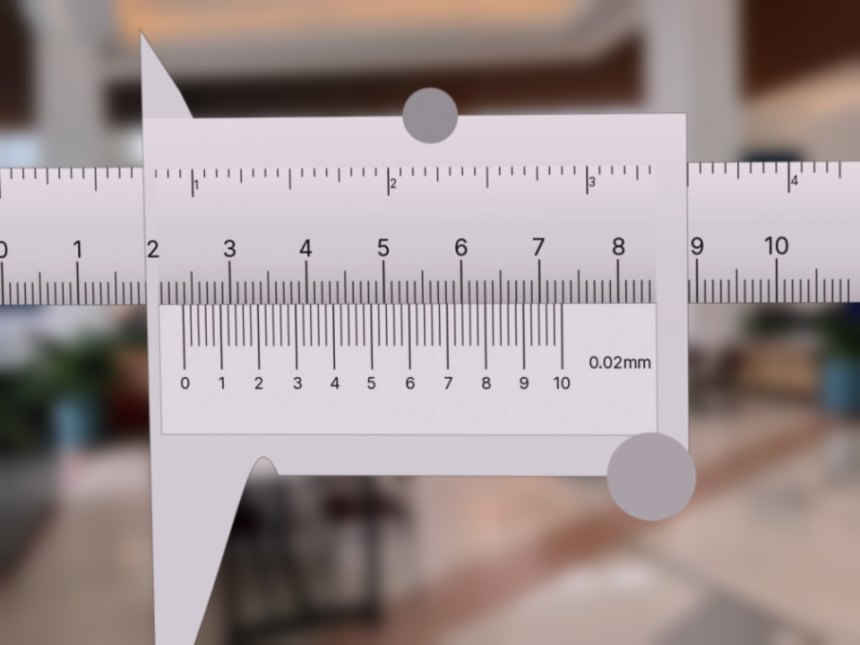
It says 23.8 mm
